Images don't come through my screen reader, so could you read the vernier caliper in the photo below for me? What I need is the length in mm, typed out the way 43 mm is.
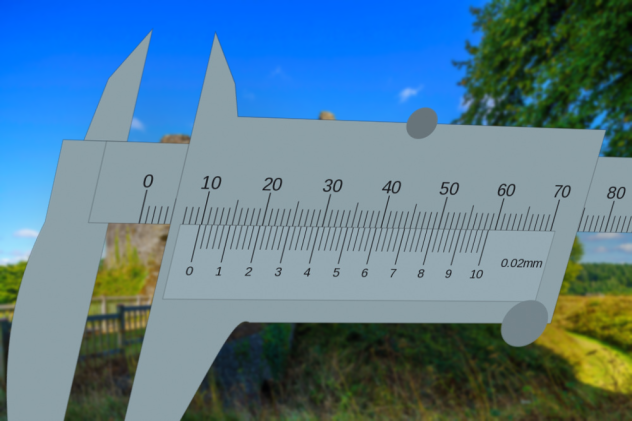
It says 9.8 mm
